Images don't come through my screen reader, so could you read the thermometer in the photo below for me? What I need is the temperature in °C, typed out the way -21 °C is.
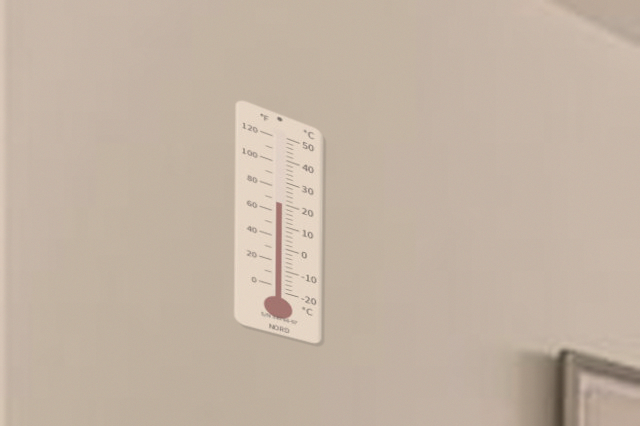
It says 20 °C
